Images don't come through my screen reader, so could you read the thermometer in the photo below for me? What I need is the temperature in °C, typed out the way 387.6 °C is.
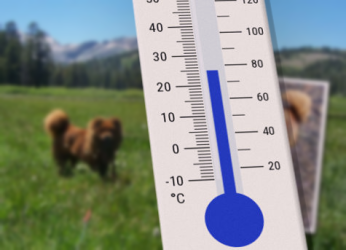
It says 25 °C
